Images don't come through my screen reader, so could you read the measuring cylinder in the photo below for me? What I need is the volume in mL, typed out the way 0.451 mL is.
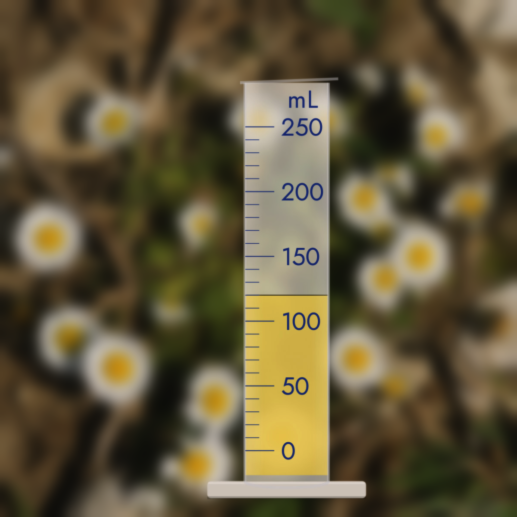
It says 120 mL
